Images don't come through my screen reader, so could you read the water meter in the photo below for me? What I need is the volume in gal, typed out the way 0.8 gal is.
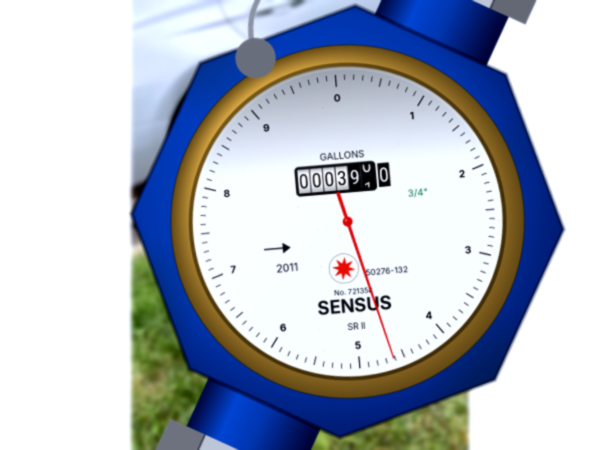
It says 3904.6 gal
